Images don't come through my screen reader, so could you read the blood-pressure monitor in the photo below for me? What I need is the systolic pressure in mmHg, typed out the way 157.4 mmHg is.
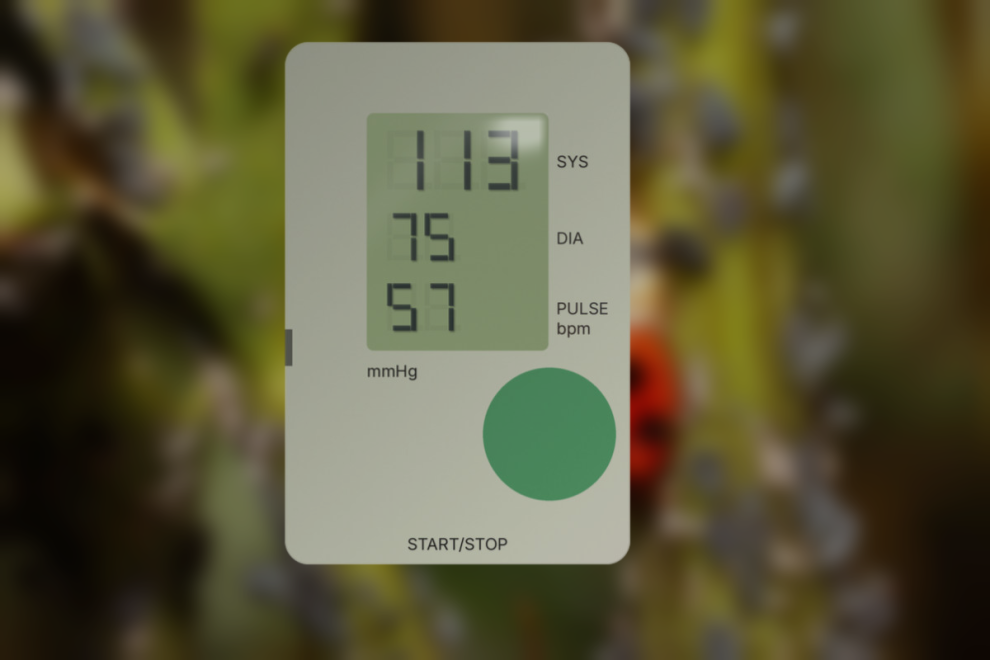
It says 113 mmHg
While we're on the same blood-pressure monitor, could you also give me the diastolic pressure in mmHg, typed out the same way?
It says 75 mmHg
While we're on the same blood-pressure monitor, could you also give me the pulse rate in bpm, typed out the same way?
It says 57 bpm
